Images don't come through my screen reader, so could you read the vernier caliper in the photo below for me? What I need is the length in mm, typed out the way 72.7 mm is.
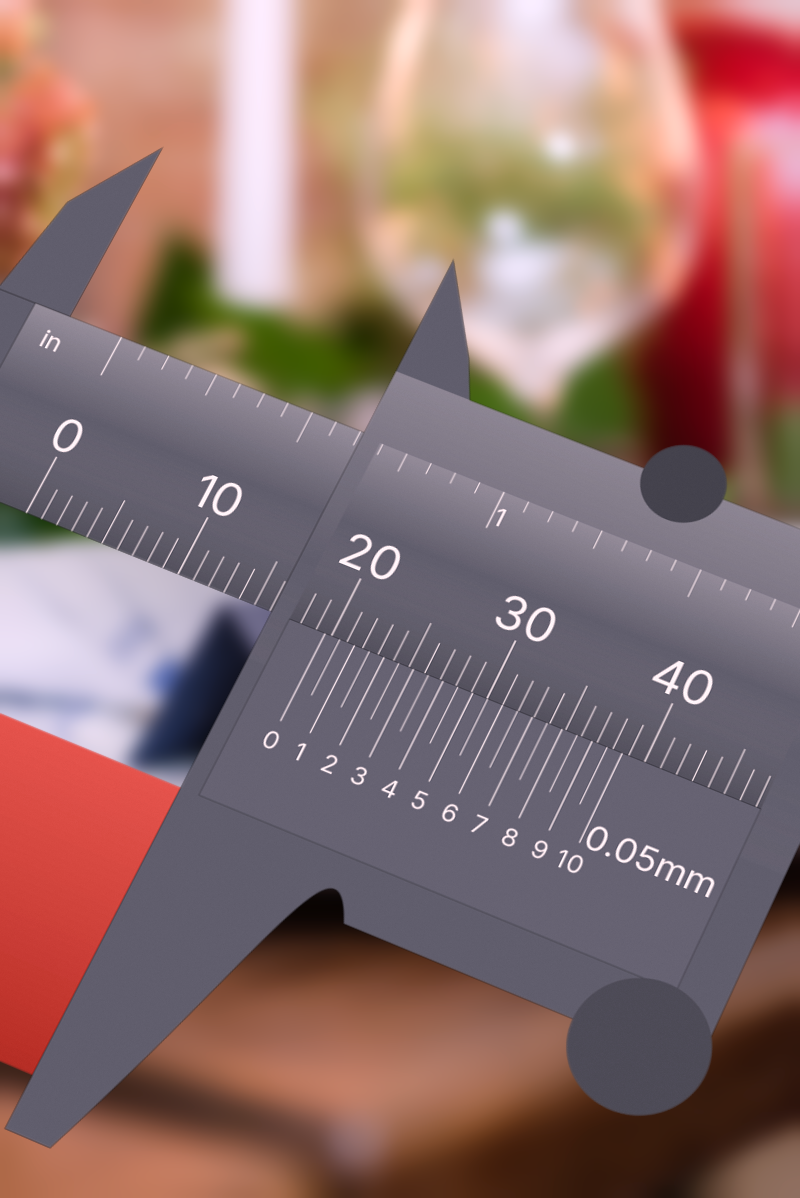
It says 19.6 mm
